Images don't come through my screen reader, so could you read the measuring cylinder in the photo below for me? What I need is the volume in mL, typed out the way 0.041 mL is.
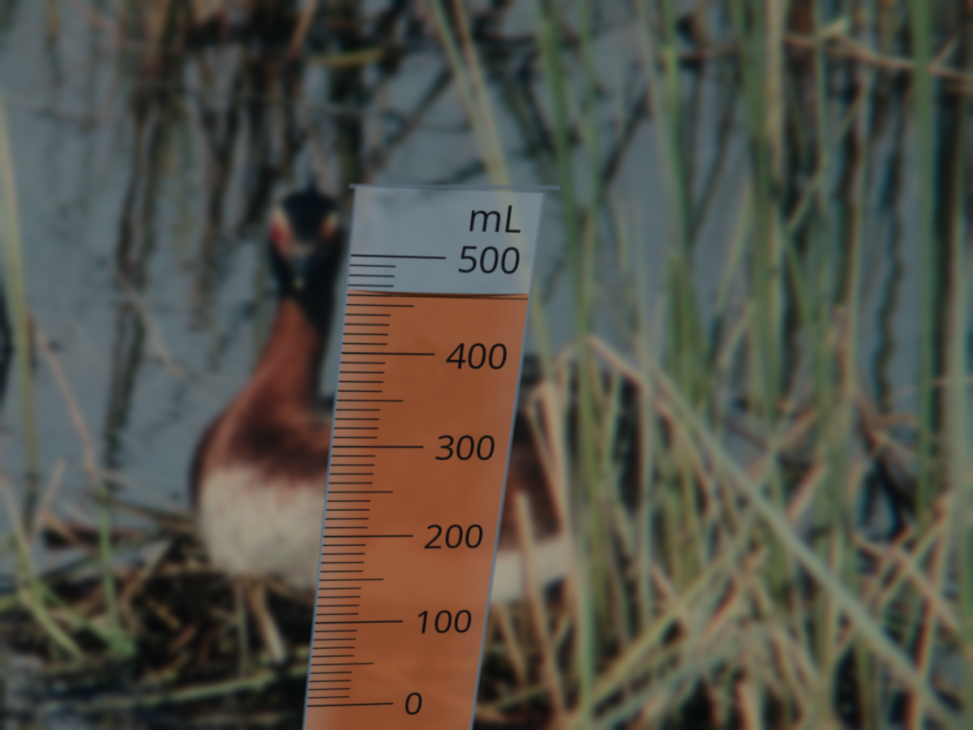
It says 460 mL
